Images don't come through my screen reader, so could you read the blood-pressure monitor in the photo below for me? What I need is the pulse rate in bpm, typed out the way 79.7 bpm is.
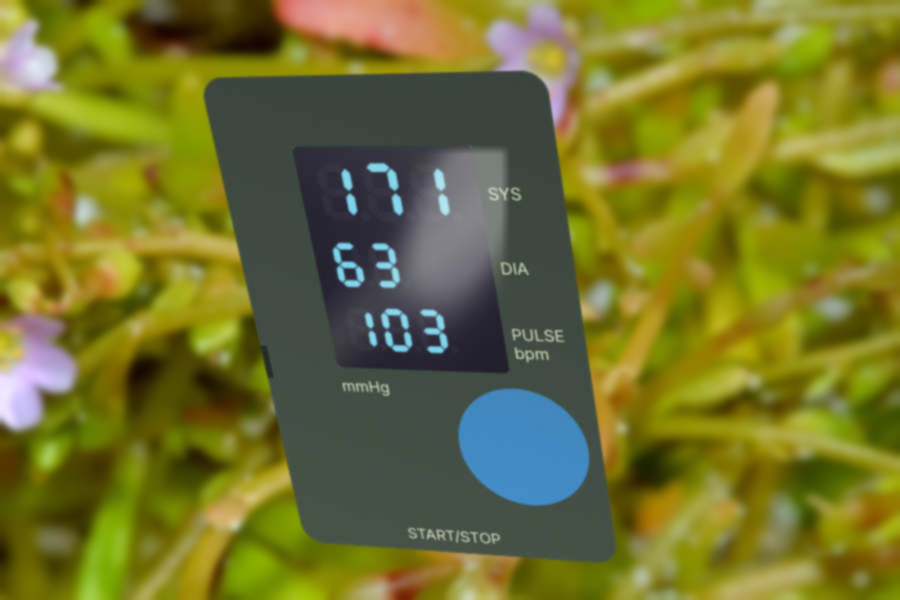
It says 103 bpm
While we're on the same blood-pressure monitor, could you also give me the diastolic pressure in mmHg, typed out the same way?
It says 63 mmHg
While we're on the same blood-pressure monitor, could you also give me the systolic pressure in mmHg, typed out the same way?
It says 171 mmHg
